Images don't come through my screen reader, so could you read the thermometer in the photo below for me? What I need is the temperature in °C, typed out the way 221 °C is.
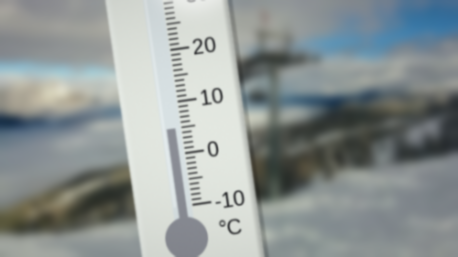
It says 5 °C
